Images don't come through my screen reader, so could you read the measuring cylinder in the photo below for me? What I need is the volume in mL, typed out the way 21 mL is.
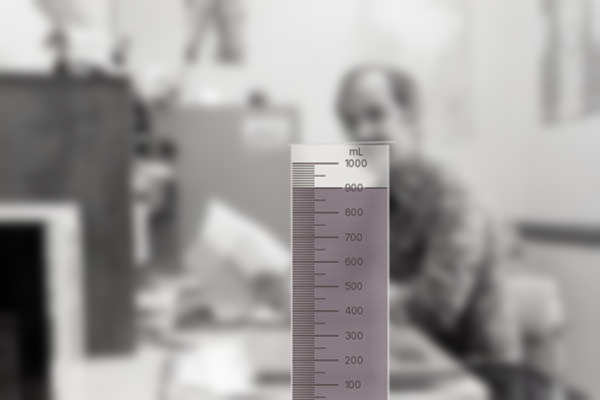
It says 900 mL
